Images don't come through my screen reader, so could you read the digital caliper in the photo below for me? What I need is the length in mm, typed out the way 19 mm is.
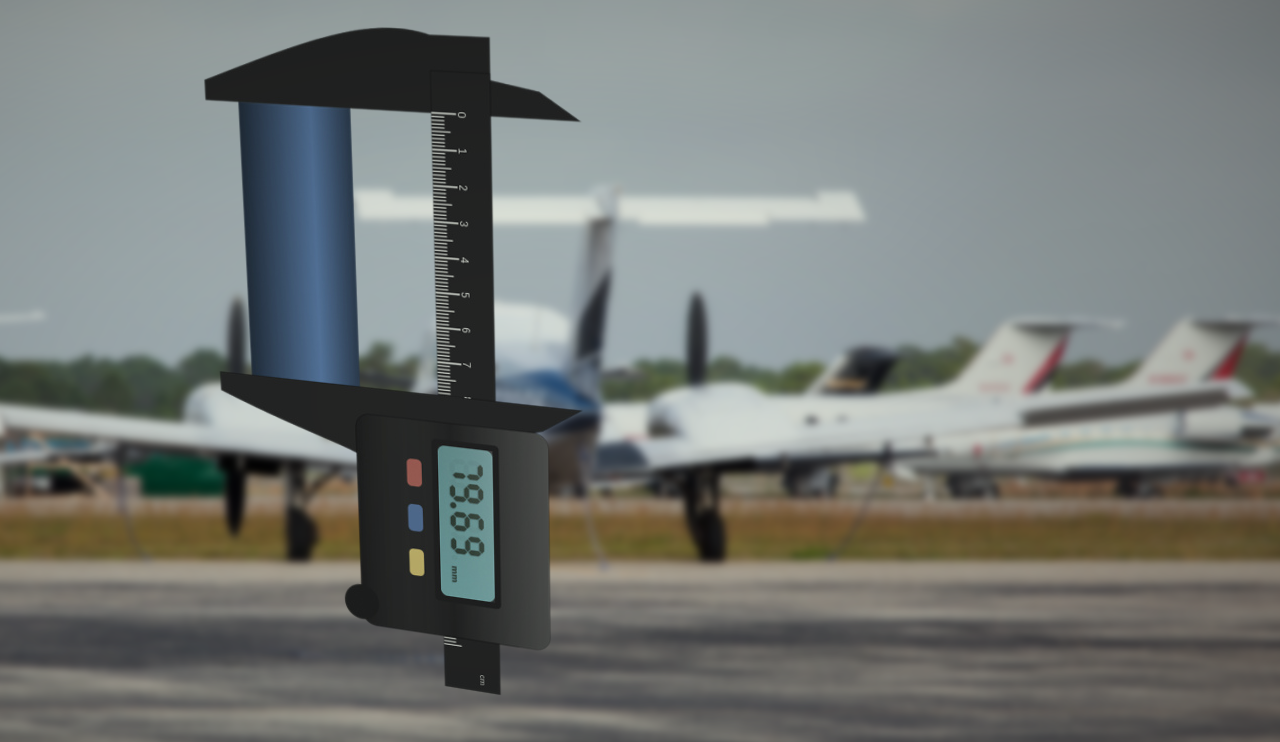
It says 79.69 mm
